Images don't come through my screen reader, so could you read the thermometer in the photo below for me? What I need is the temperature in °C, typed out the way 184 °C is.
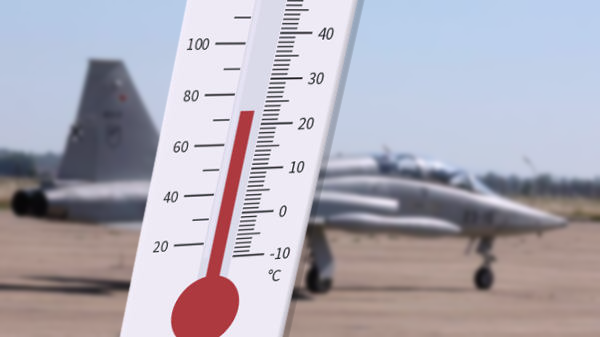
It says 23 °C
